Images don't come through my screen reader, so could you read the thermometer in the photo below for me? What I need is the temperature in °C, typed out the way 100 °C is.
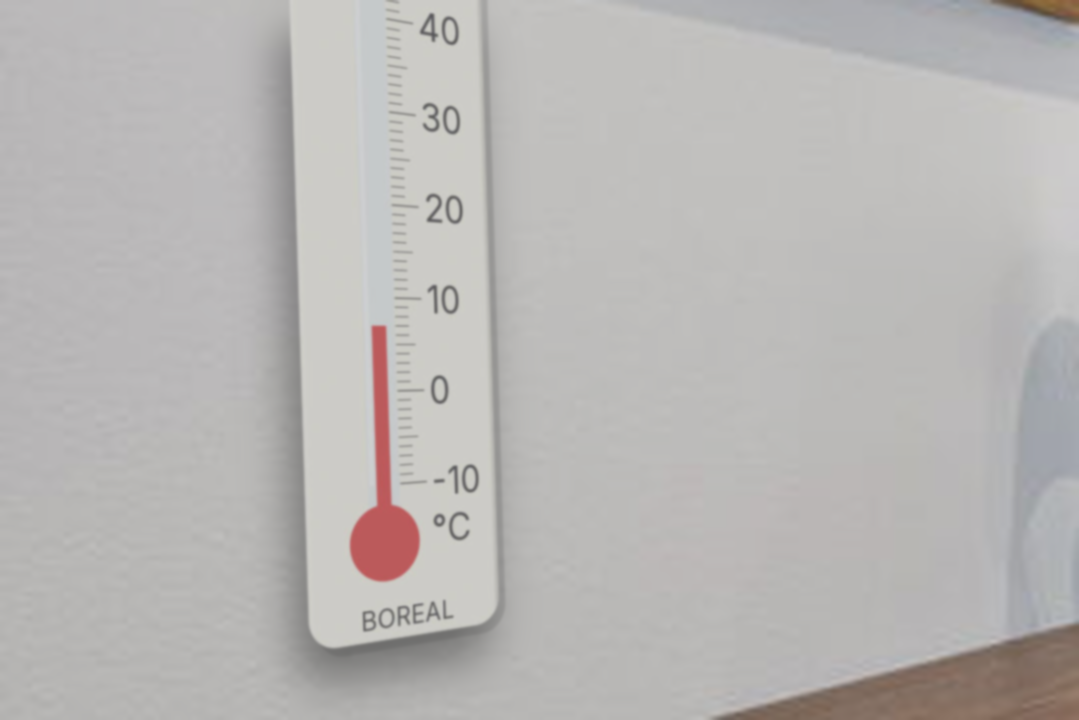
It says 7 °C
